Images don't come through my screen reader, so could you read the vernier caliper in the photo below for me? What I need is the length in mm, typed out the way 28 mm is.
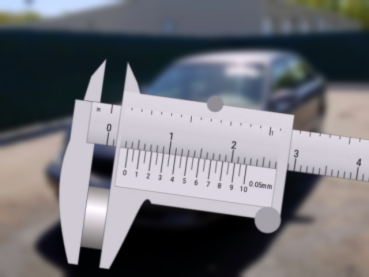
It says 3.4 mm
